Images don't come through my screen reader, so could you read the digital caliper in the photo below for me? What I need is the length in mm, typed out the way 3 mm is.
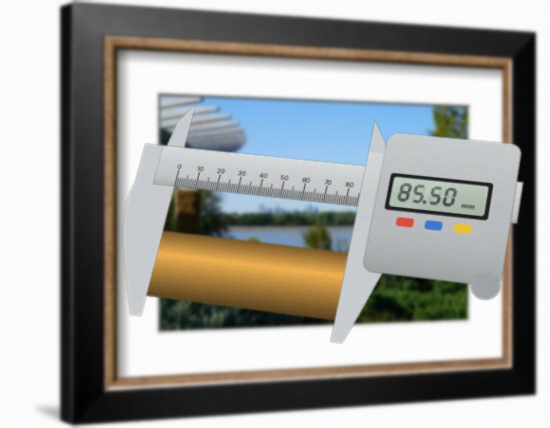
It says 85.50 mm
